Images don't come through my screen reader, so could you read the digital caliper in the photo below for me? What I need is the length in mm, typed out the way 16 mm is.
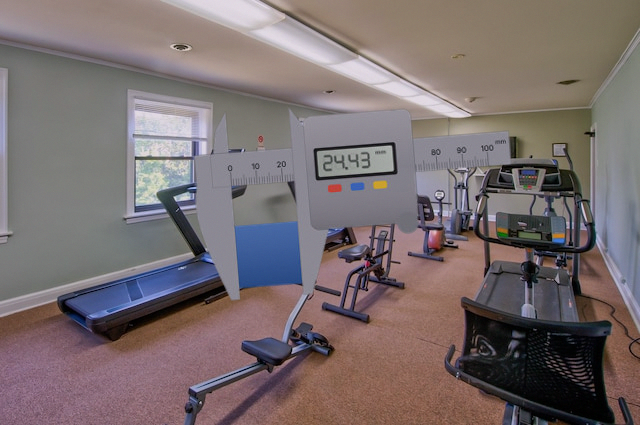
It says 24.43 mm
